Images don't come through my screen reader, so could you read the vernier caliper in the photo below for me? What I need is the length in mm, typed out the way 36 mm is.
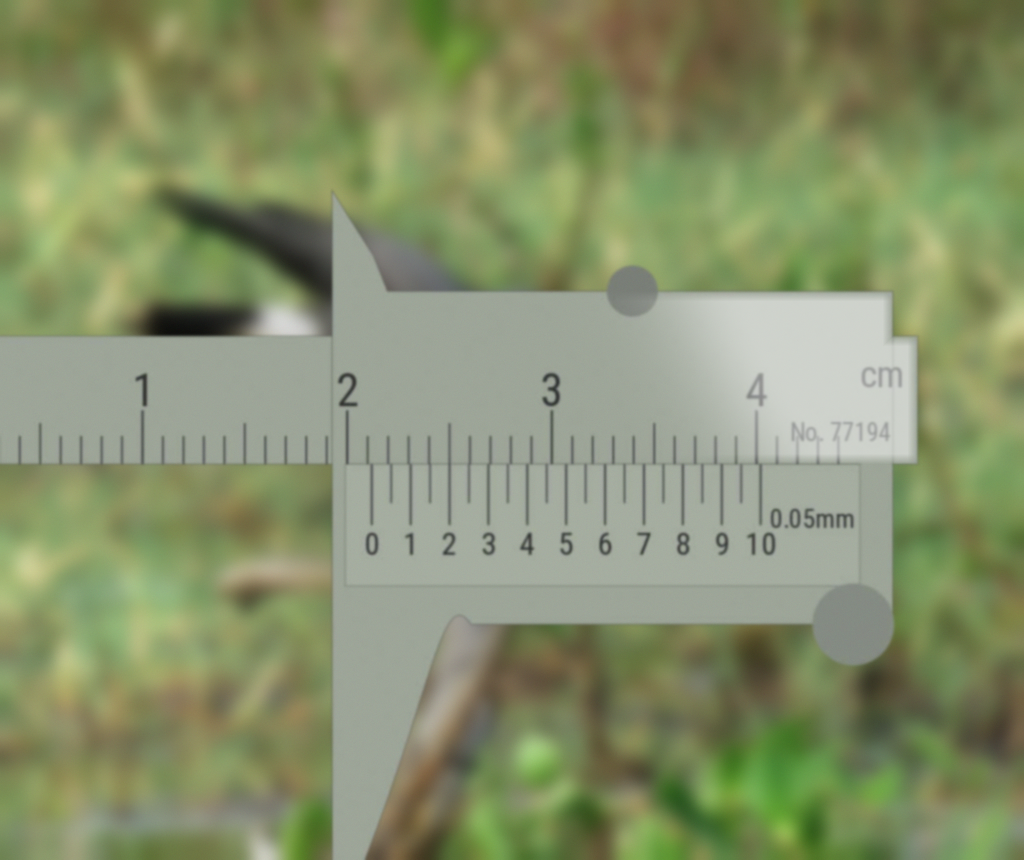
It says 21.2 mm
